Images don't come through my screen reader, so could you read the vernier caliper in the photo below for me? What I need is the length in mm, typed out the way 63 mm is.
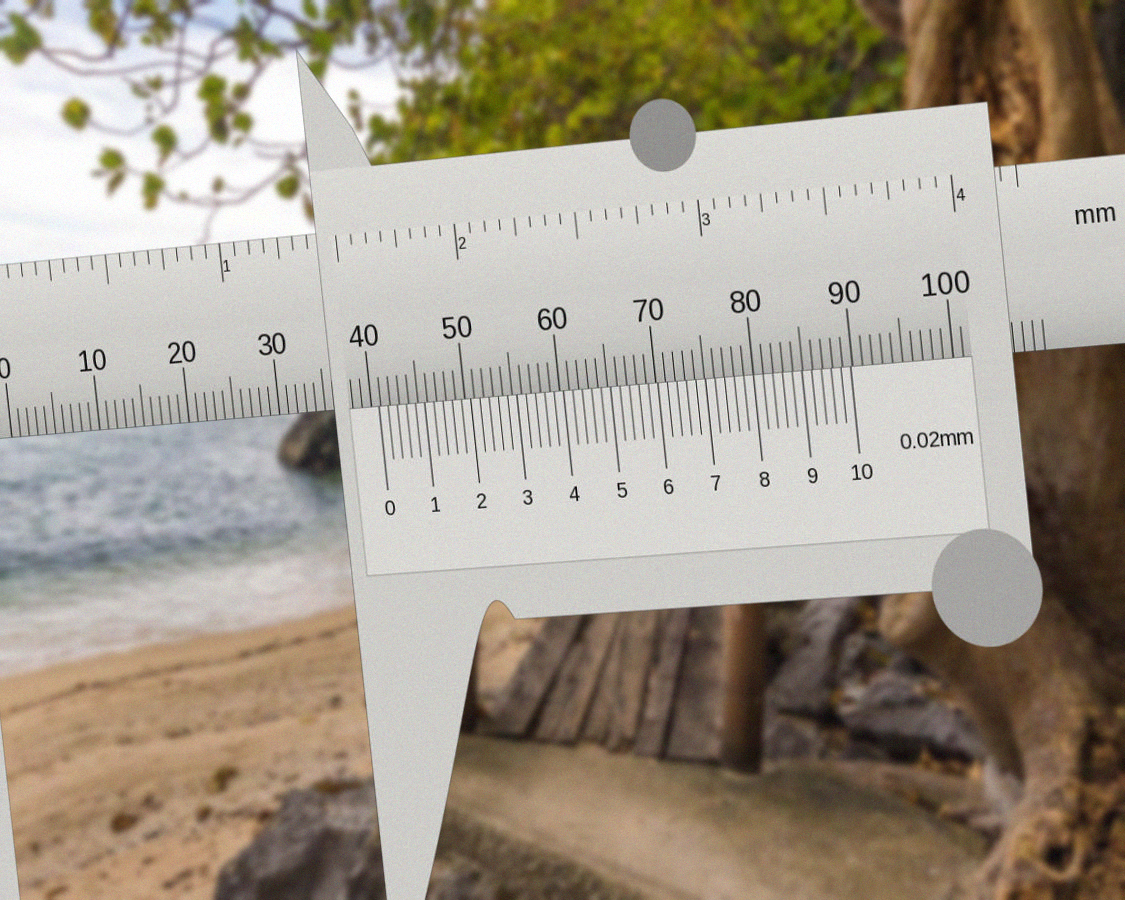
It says 40.8 mm
